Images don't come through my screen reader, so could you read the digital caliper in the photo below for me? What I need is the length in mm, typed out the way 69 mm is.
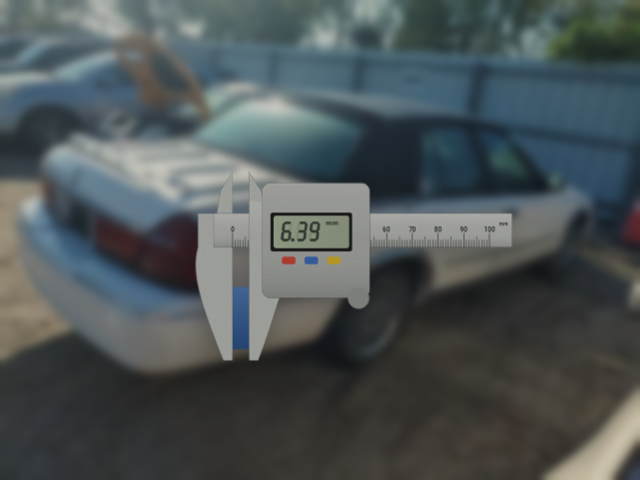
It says 6.39 mm
